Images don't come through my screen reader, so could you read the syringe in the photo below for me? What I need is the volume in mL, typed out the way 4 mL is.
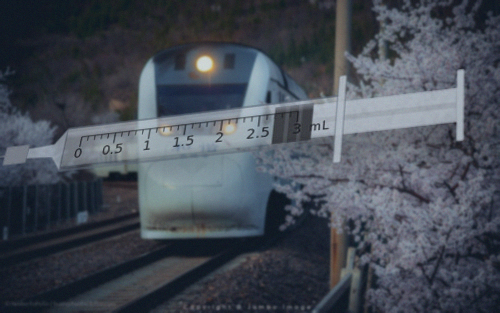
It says 2.7 mL
